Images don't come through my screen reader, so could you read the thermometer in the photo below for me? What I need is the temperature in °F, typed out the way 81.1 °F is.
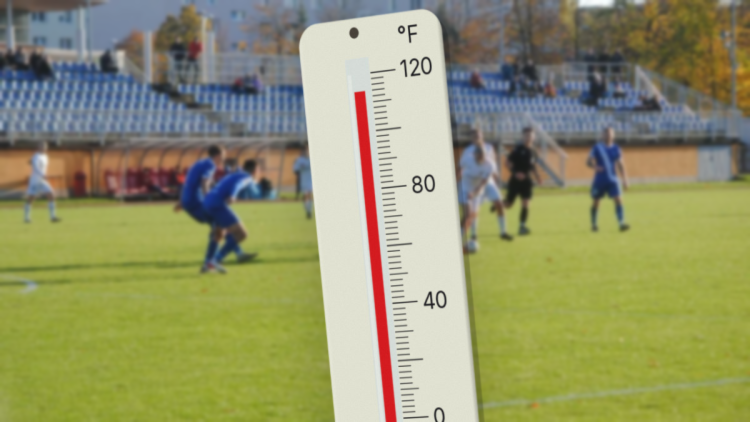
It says 114 °F
